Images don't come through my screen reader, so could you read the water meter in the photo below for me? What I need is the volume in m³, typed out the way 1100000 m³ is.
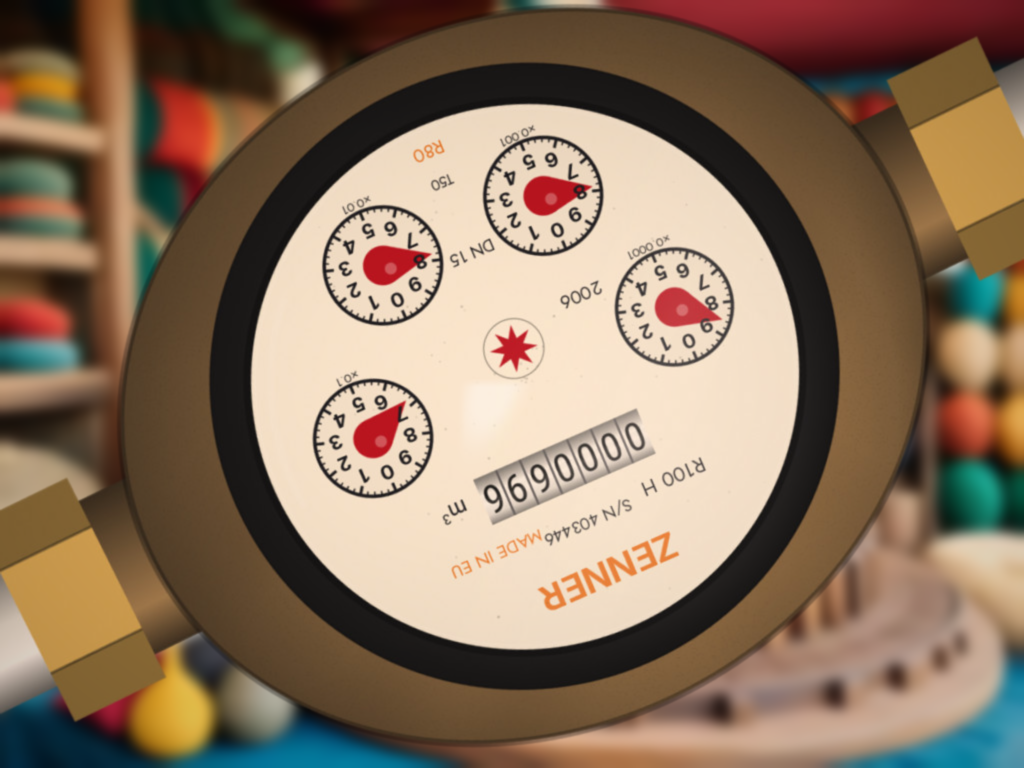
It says 696.6778 m³
